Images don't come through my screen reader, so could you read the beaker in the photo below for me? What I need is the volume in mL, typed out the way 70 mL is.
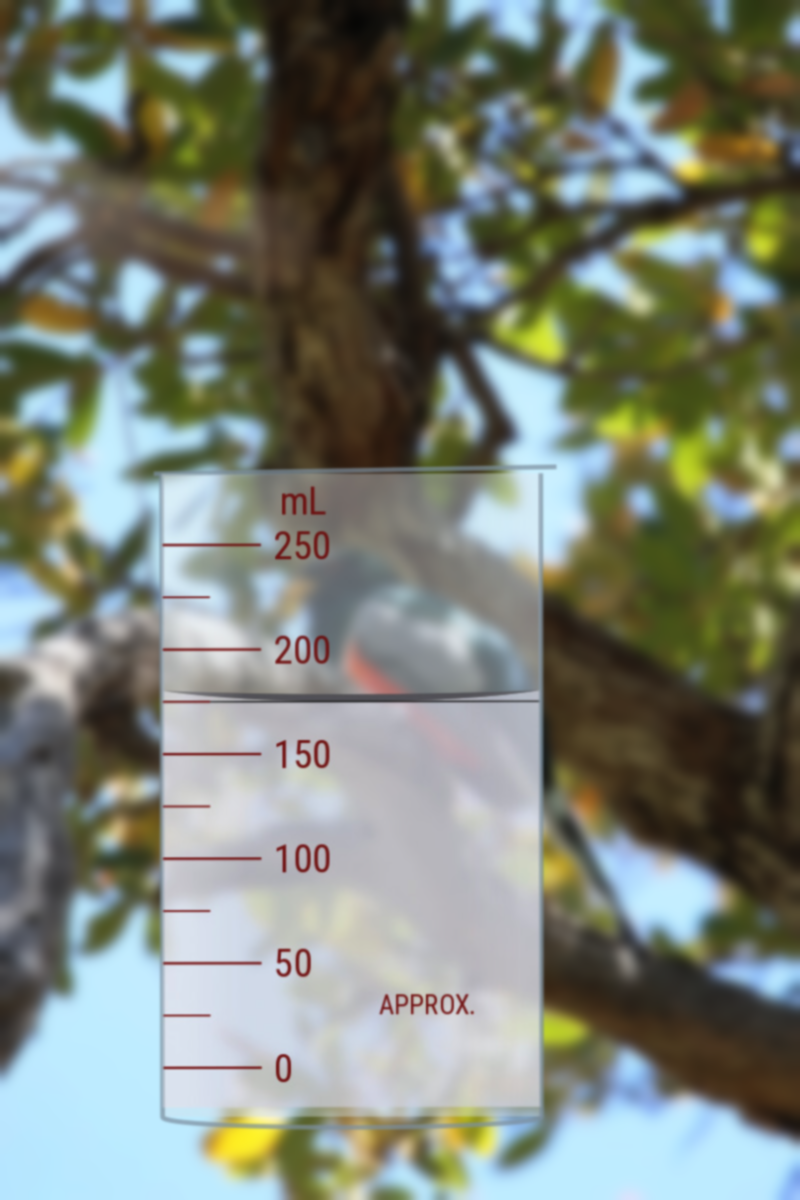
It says 175 mL
